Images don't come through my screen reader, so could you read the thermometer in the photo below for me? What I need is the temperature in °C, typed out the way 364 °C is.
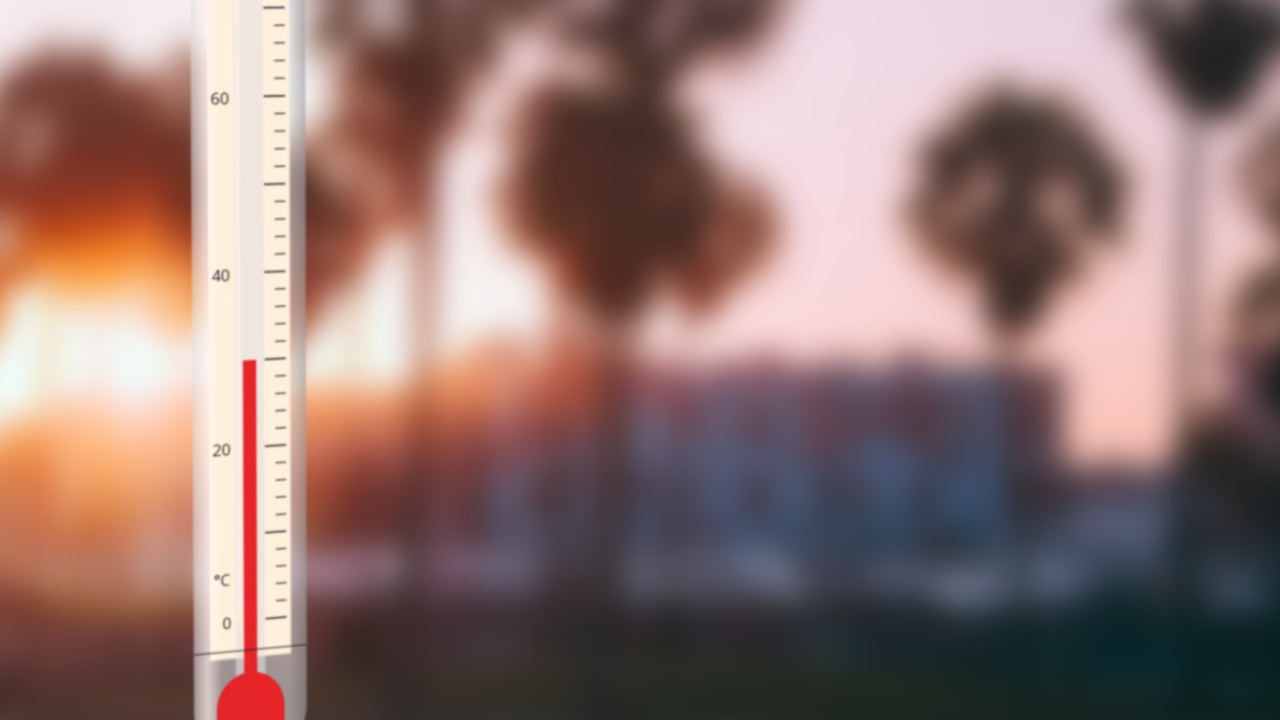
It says 30 °C
